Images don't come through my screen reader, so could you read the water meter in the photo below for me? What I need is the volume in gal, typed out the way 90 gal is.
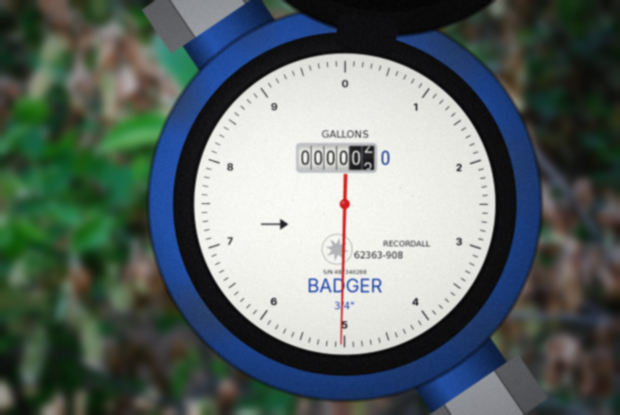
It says 25.0 gal
